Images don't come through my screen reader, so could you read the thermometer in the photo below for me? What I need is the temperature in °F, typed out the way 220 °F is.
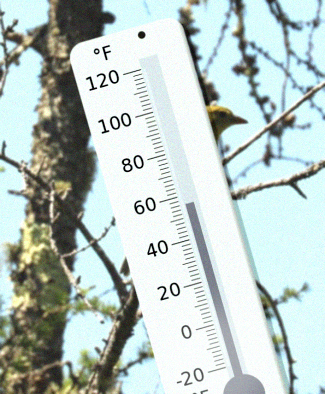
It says 56 °F
